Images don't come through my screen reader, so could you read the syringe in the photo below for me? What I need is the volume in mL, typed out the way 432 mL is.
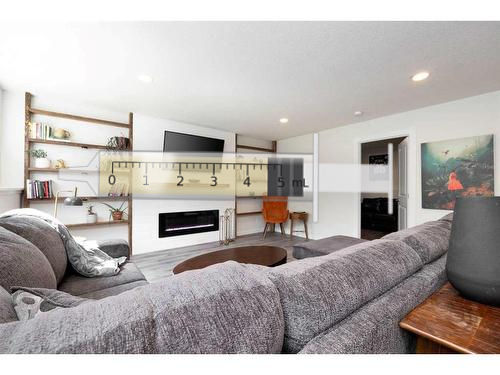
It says 4.6 mL
